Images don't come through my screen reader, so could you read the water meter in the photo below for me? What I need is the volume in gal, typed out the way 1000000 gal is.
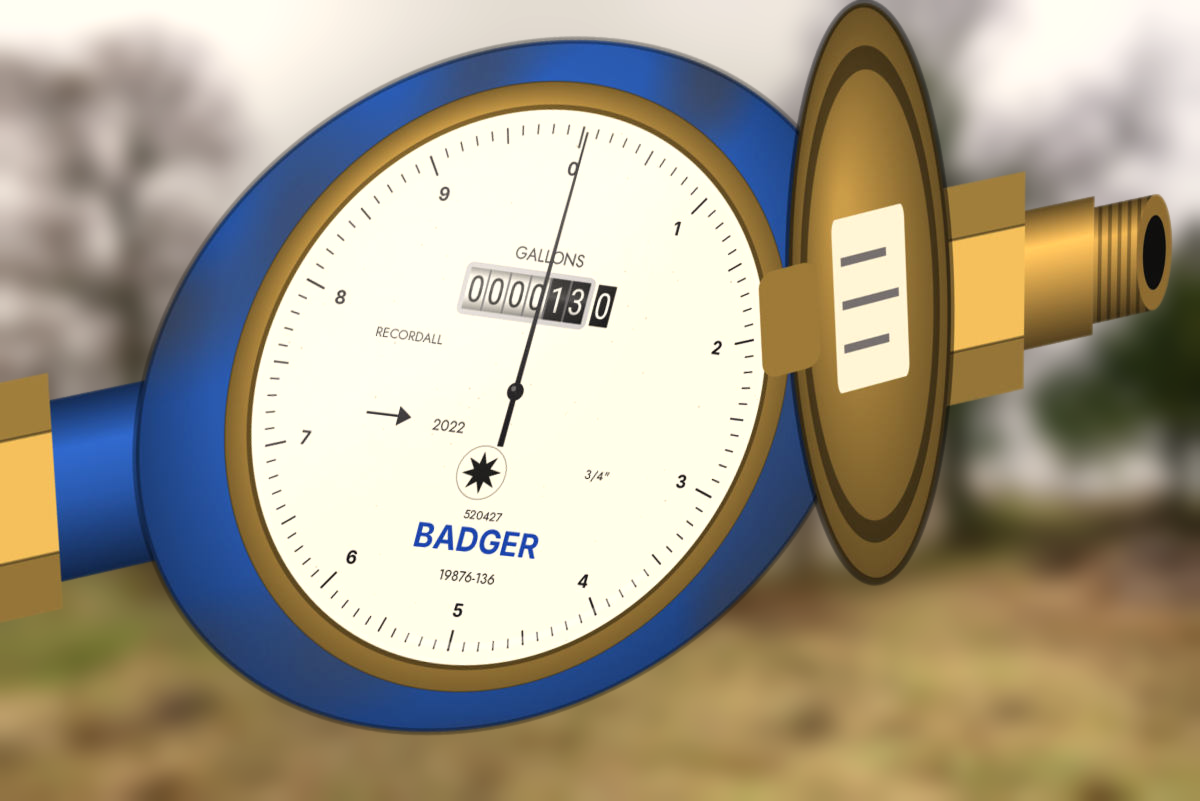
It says 130.0 gal
